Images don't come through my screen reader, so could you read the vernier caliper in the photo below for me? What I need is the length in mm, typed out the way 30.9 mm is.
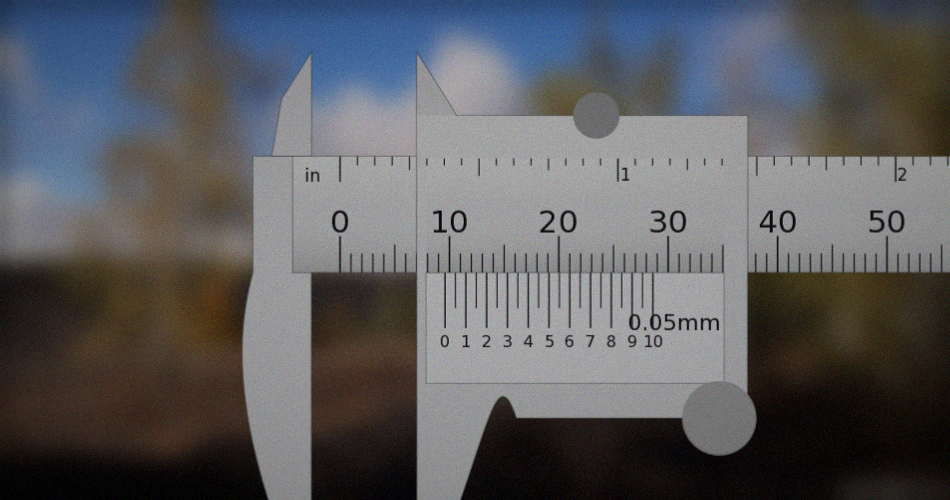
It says 9.6 mm
